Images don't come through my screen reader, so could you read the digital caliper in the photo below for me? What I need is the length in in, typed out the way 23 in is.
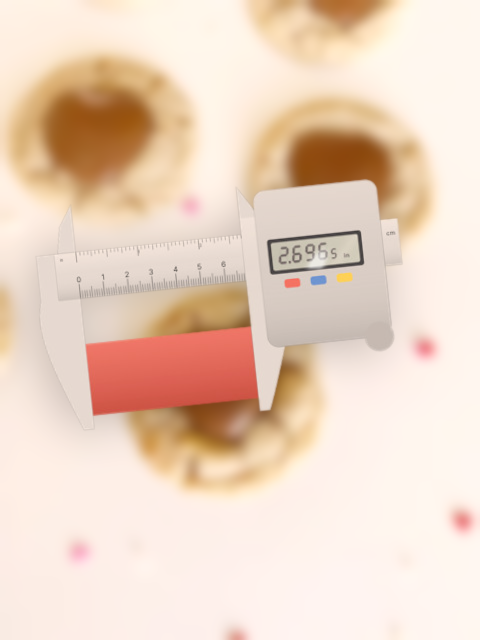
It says 2.6965 in
